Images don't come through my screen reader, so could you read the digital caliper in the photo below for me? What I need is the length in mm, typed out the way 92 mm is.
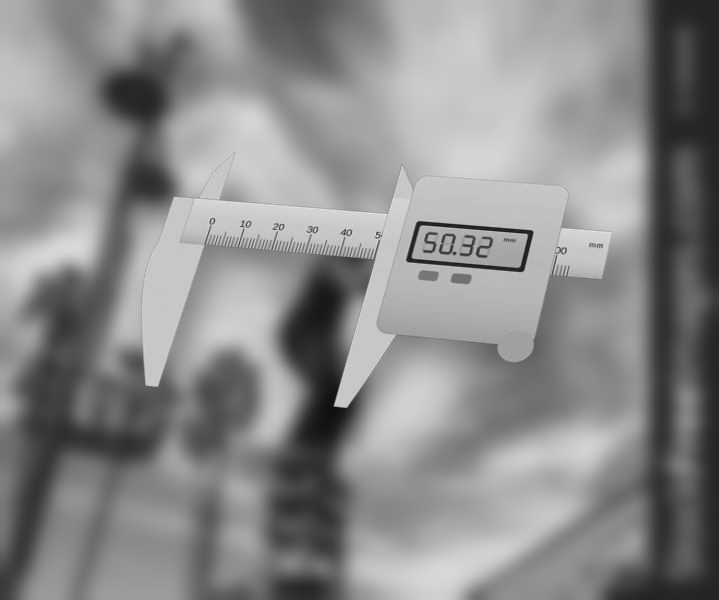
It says 50.32 mm
